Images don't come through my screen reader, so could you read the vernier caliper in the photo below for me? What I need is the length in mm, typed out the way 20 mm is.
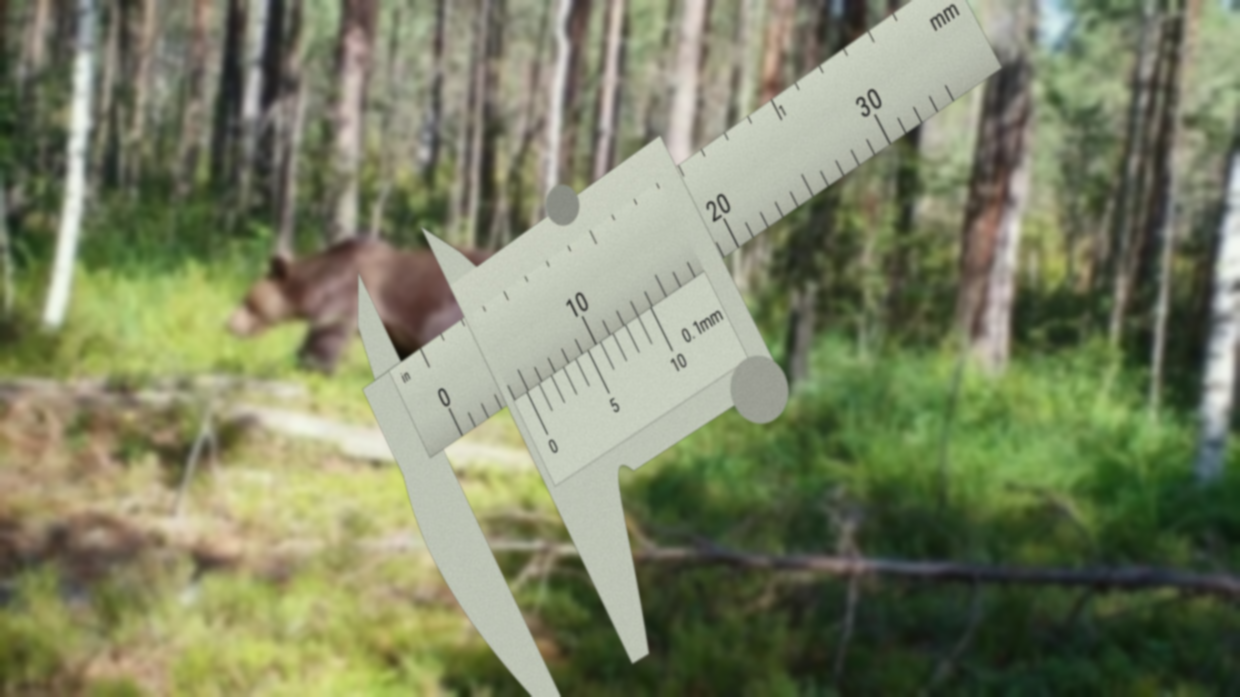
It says 4.9 mm
